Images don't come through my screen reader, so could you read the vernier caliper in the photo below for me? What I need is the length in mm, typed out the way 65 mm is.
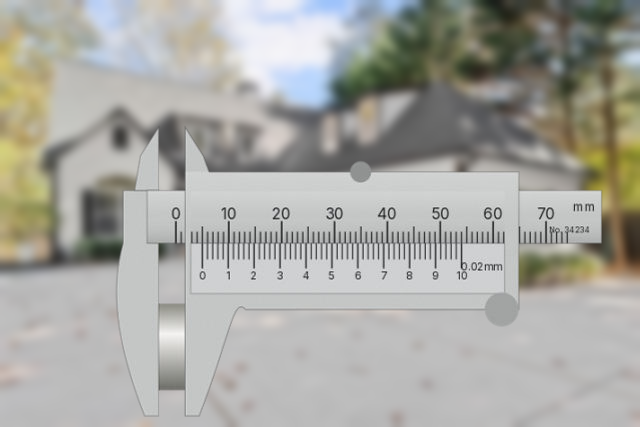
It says 5.0 mm
